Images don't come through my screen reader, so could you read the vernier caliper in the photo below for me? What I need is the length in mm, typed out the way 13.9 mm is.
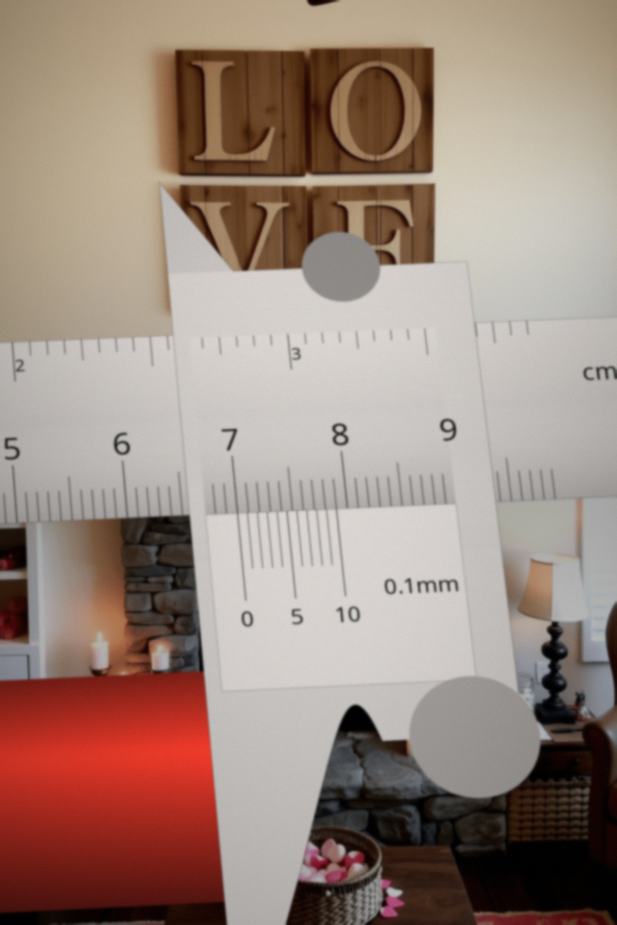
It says 70.0 mm
